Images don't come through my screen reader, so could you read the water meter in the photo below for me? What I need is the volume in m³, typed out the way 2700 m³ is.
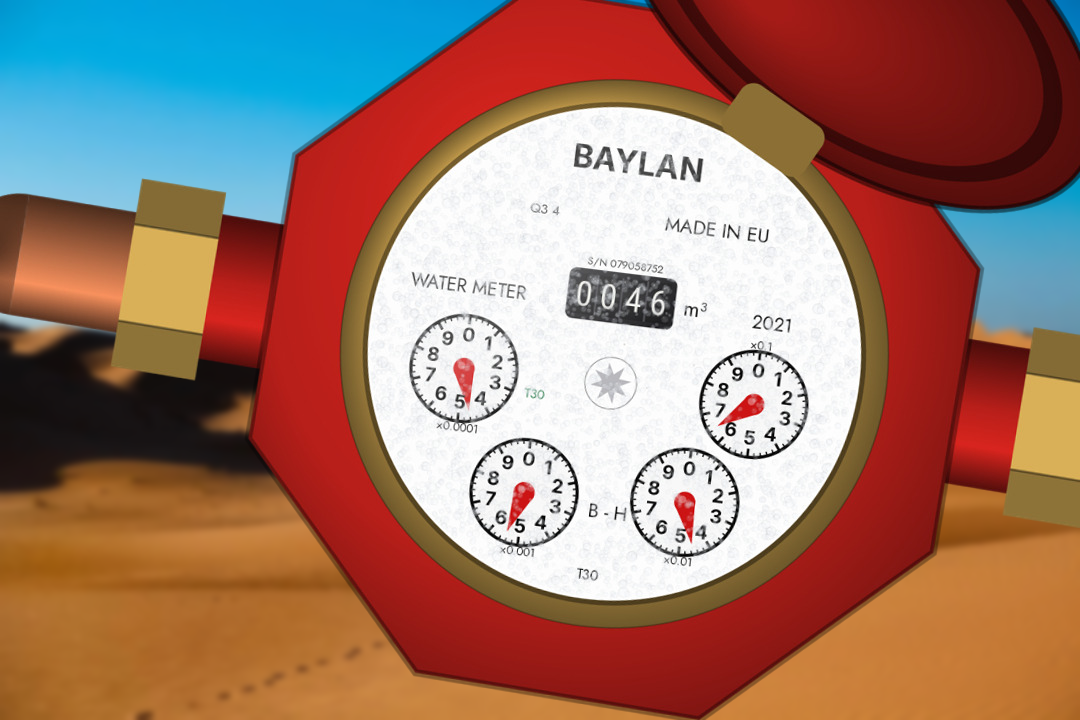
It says 46.6454 m³
